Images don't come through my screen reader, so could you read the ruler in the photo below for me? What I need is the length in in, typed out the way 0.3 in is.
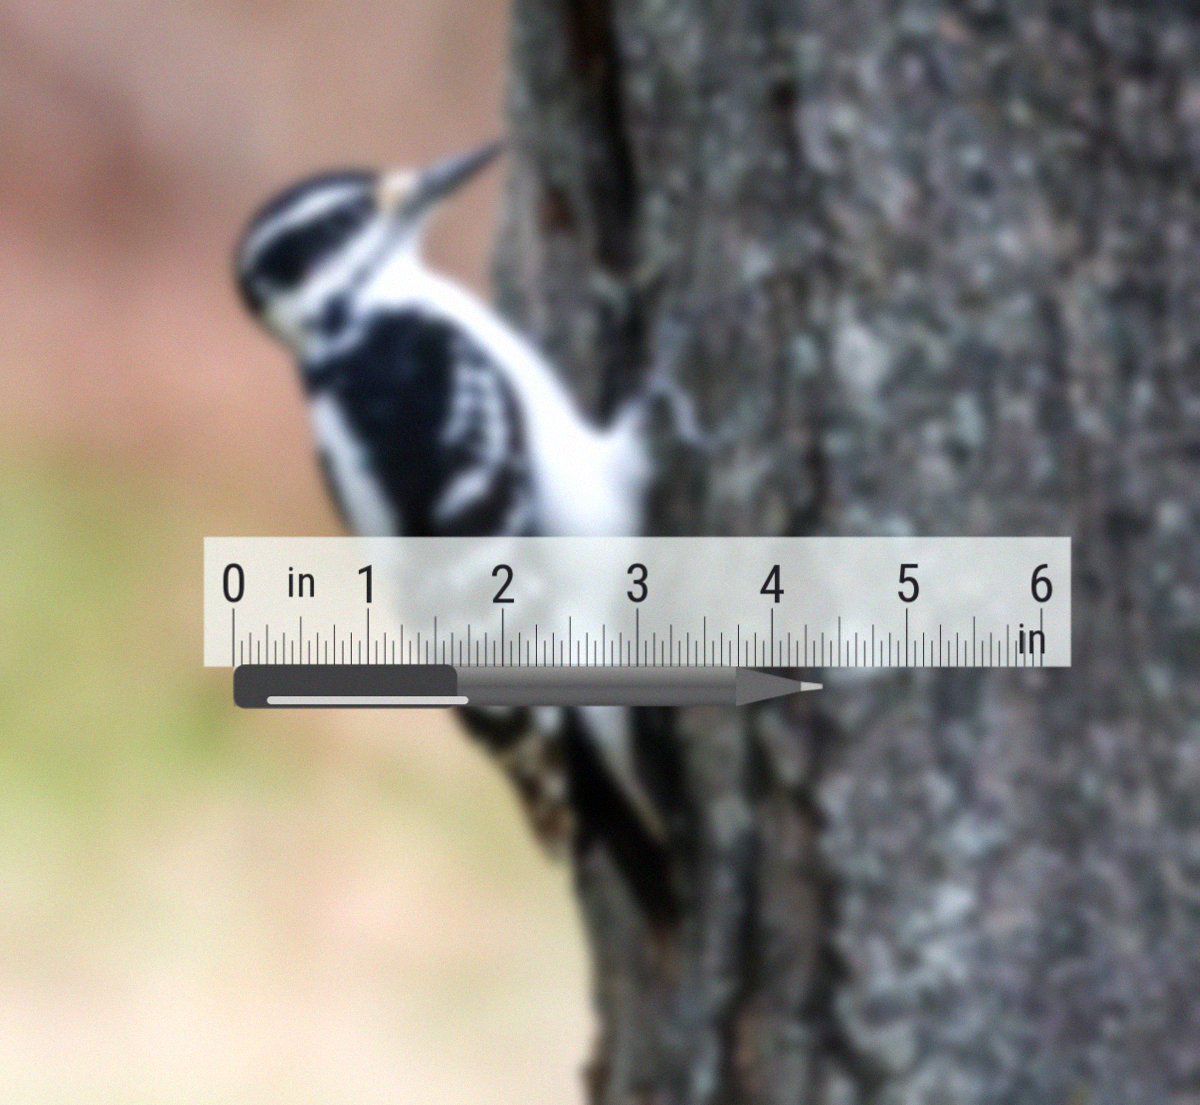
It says 4.375 in
